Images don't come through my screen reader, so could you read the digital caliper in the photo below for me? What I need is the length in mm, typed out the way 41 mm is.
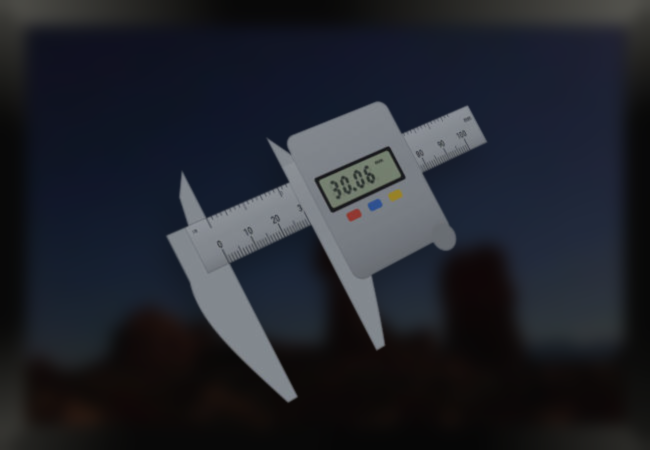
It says 30.06 mm
